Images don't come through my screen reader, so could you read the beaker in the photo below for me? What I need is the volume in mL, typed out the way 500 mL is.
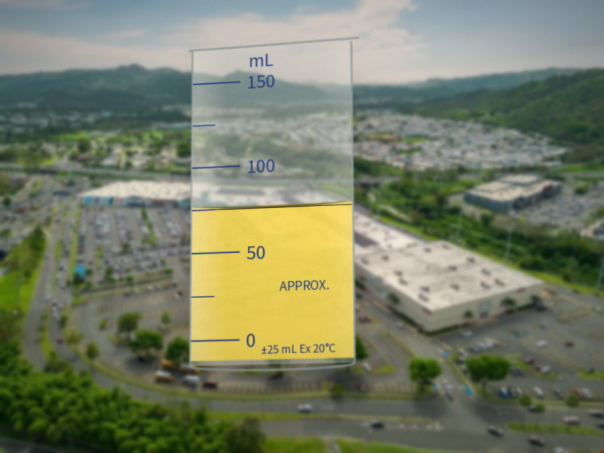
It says 75 mL
